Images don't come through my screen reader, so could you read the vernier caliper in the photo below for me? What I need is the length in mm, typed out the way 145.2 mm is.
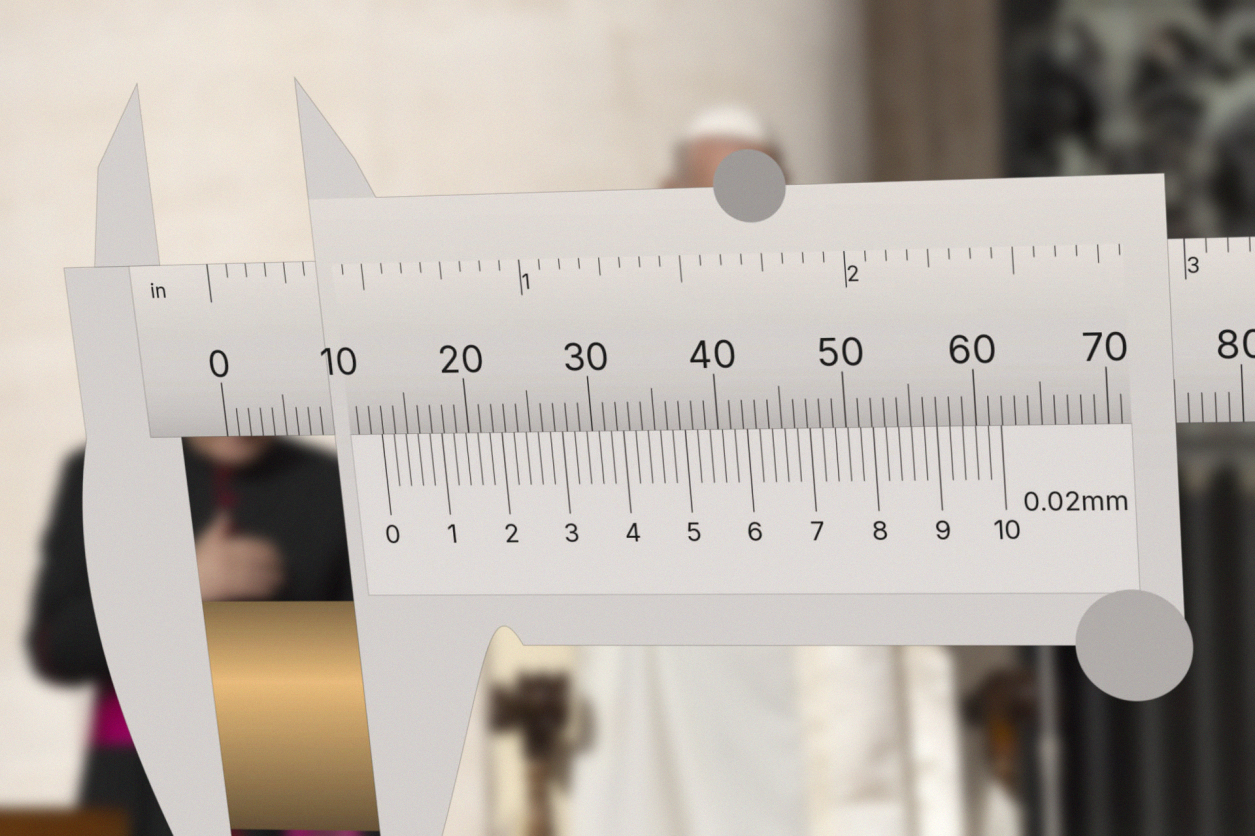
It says 12.9 mm
